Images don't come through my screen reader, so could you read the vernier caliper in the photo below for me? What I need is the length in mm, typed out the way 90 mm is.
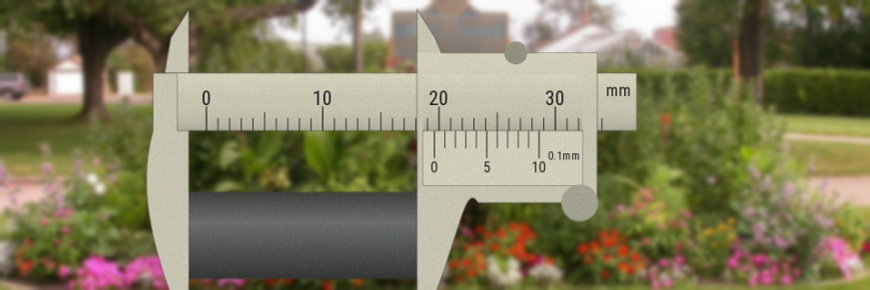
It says 19.6 mm
